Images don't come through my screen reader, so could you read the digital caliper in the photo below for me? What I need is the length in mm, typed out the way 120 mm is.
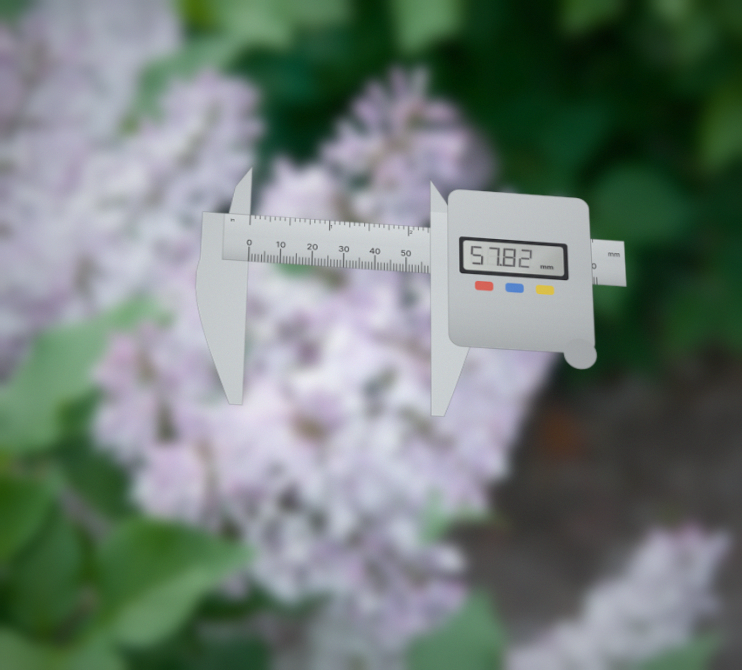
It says 57.82 mm
